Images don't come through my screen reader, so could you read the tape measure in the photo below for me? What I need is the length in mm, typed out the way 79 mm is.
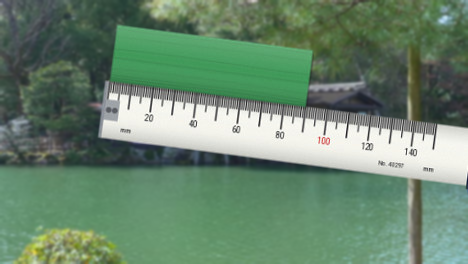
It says 90 mm
